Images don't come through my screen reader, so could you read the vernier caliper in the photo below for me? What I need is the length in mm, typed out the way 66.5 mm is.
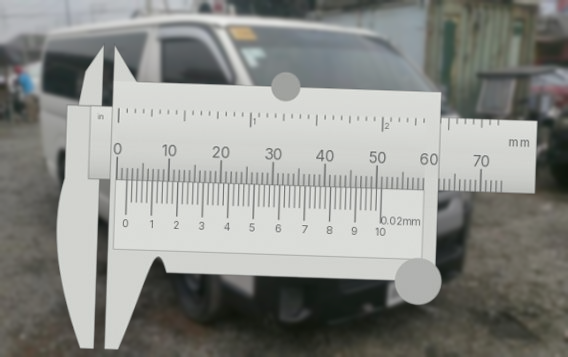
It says 2.0 mm
